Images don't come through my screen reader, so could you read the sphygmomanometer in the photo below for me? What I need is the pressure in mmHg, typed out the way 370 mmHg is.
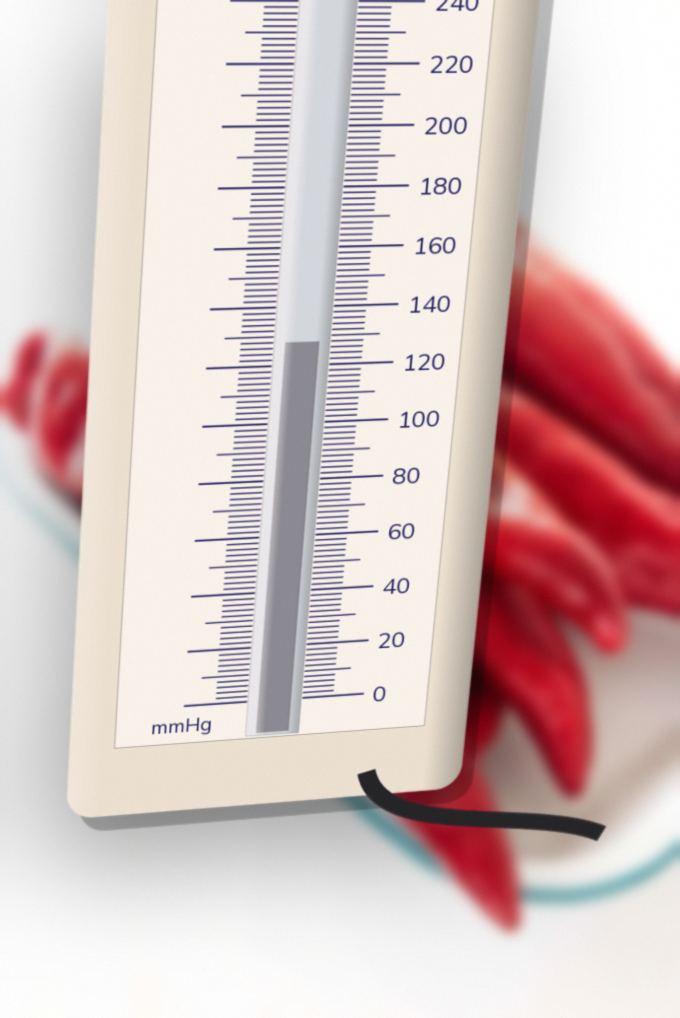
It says 128 mmHg
